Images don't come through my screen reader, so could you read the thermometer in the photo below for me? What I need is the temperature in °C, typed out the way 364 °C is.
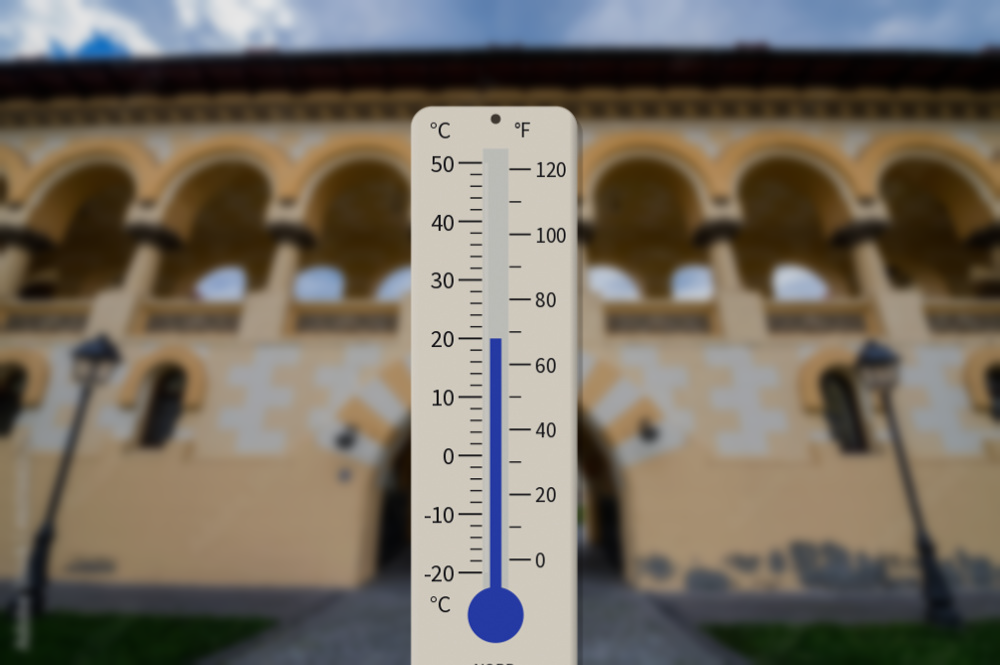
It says 20 °C
